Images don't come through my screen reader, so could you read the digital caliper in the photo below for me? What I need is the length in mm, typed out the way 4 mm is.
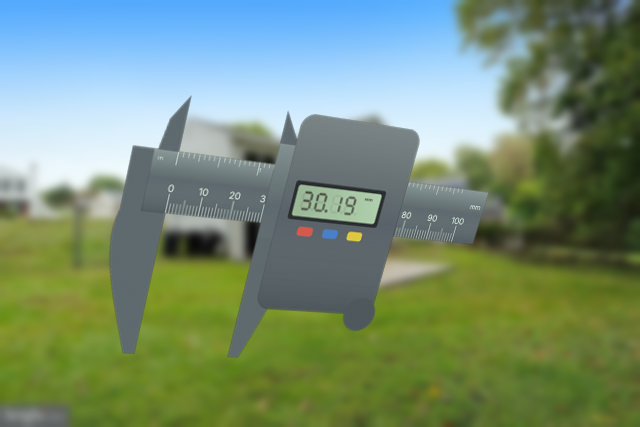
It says 30.19 mm
